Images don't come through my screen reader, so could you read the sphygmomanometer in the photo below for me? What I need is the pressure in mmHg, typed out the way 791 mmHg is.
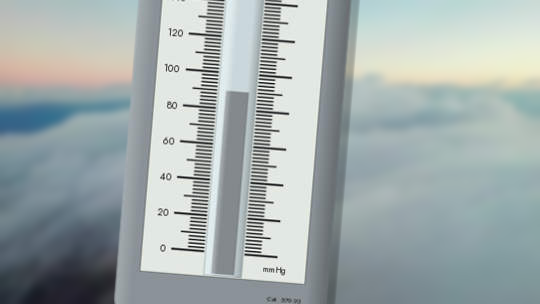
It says 90 mmHg
